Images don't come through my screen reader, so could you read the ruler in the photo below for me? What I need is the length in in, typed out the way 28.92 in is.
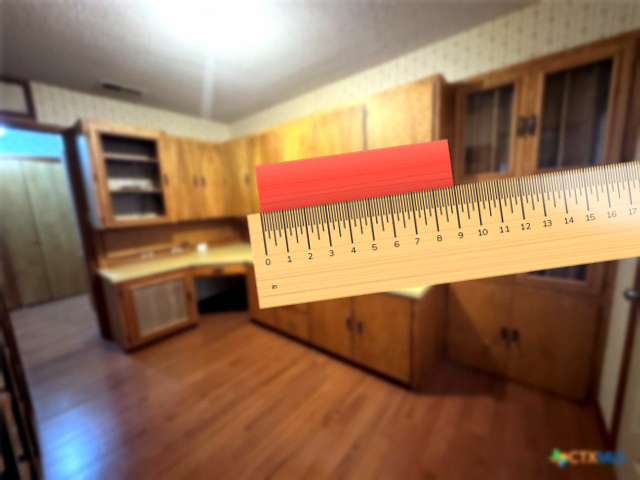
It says 9 in
